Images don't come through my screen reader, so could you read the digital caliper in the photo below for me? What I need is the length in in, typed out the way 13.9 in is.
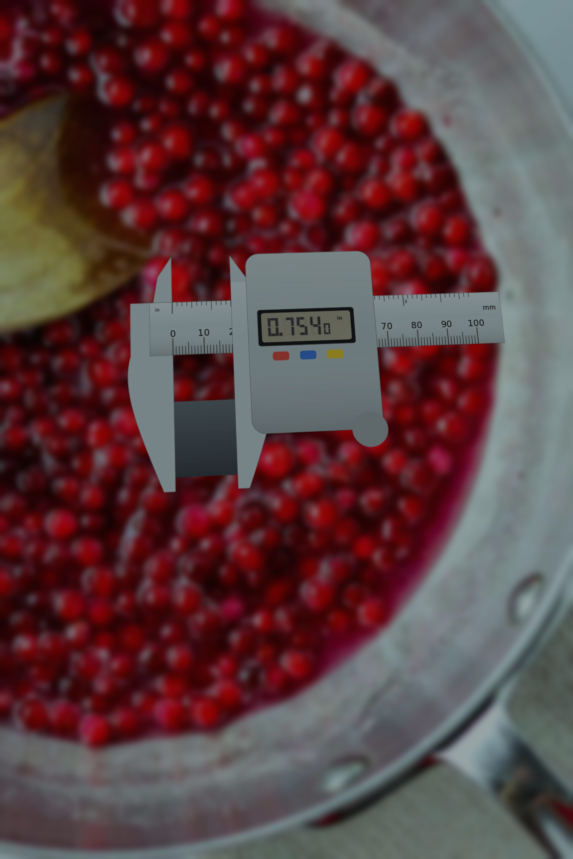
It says 0.7540 in
